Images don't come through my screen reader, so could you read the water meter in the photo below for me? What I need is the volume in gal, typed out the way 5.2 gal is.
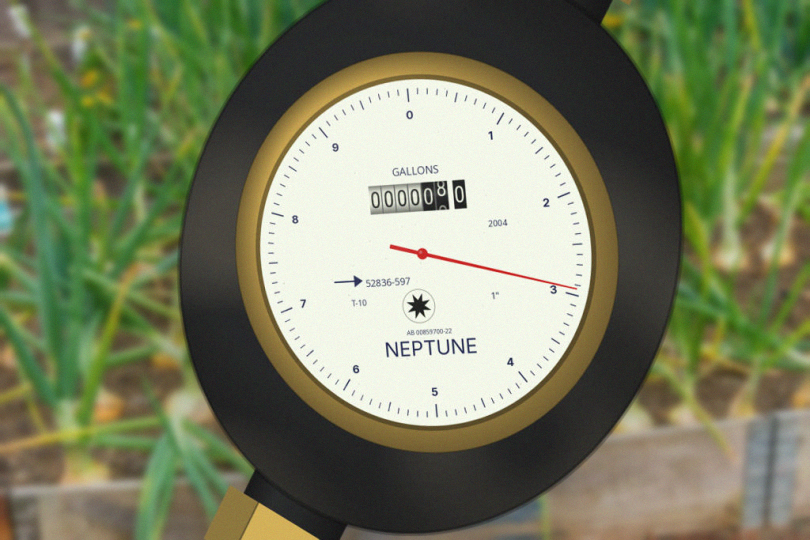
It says 82.9 gal
